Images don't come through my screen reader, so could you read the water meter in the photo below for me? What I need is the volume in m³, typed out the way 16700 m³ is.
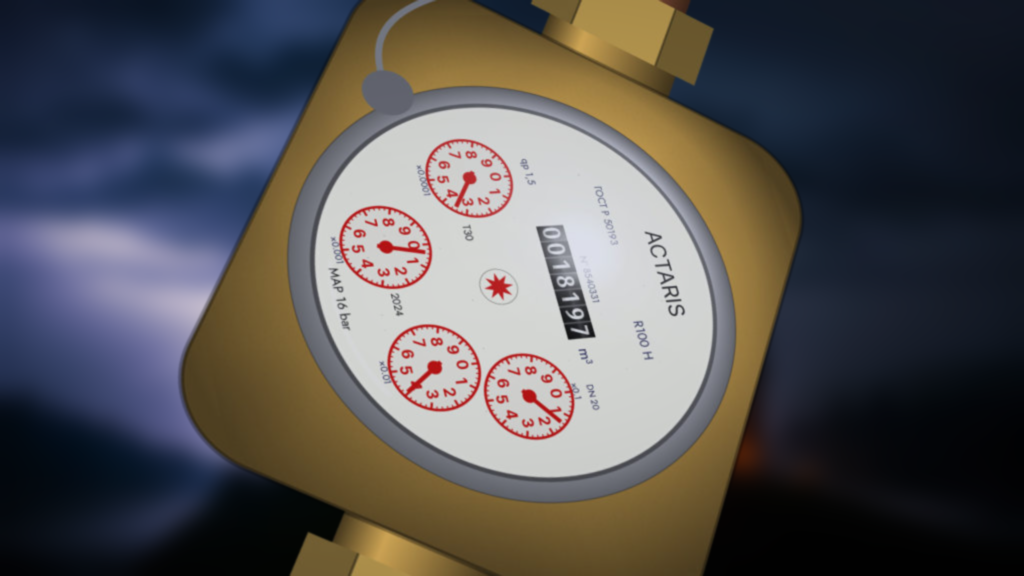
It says 18197.1403 m³
